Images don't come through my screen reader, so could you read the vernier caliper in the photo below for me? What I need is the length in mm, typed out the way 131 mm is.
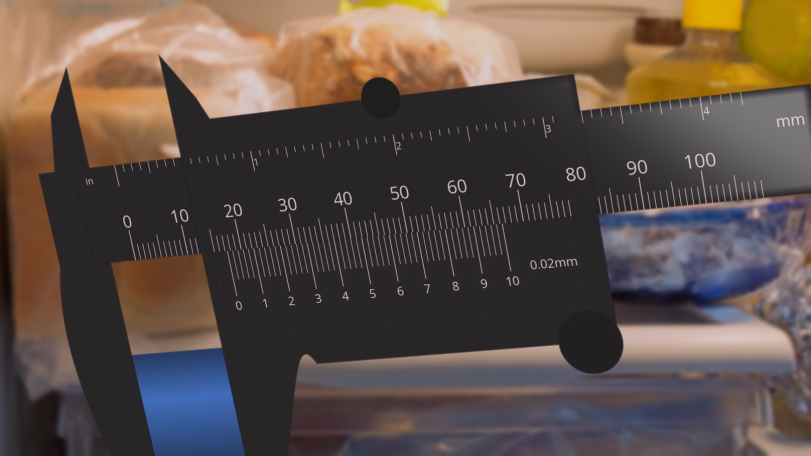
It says 17.4 mm
